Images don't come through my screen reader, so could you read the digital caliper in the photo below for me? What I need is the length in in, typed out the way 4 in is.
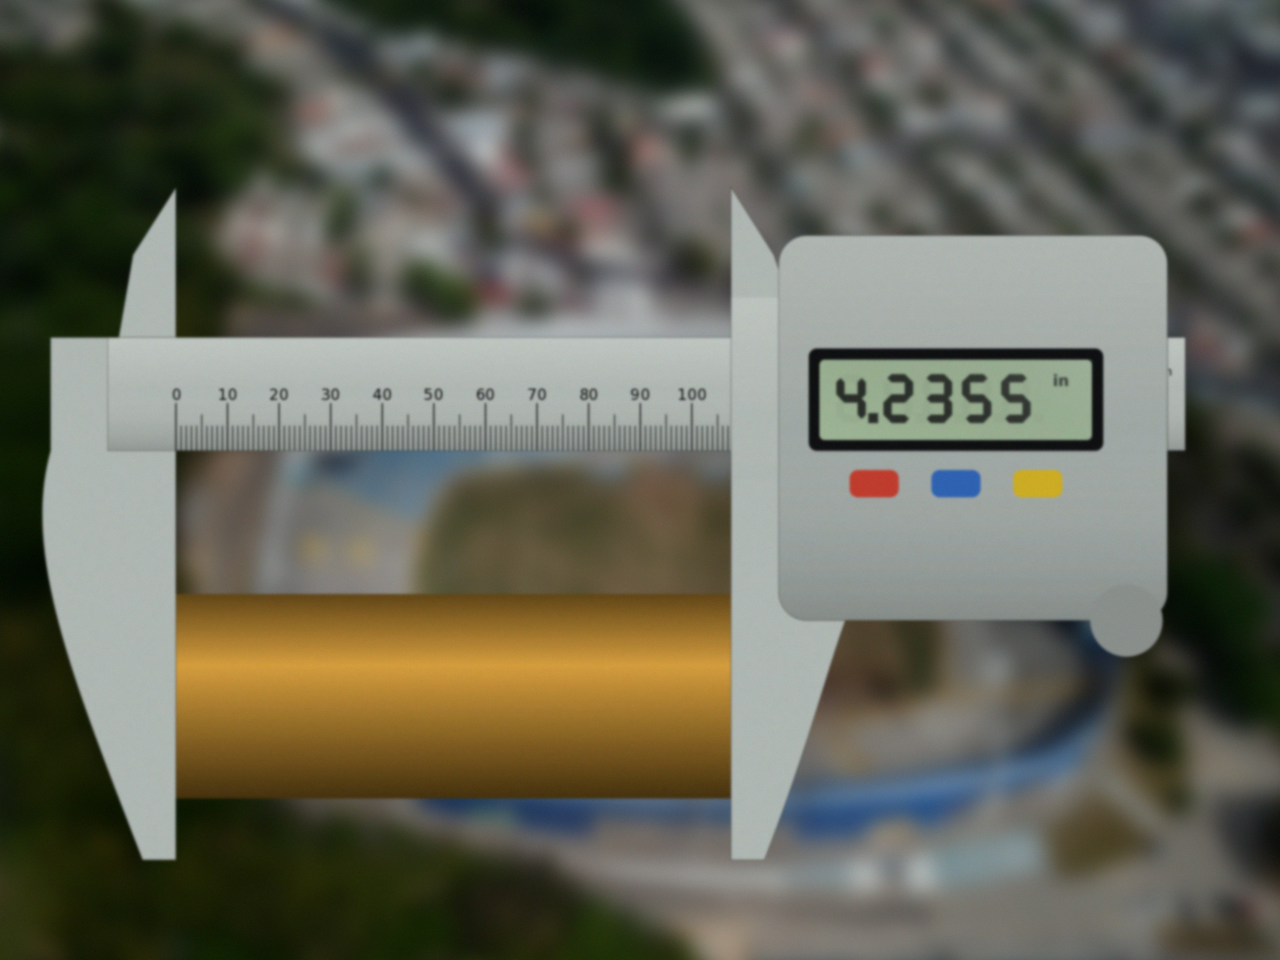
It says 4.2355 in
